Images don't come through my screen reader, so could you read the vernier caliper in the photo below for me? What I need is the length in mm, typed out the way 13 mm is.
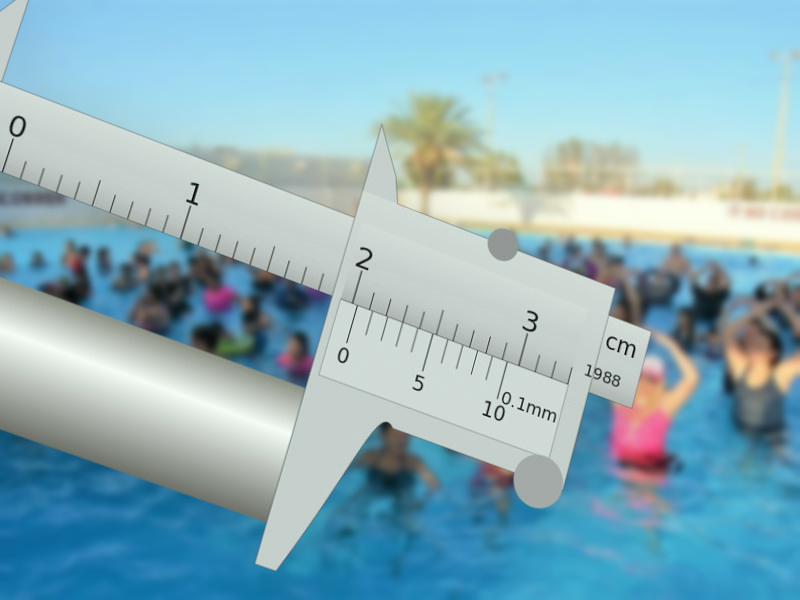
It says 20.3 mm
